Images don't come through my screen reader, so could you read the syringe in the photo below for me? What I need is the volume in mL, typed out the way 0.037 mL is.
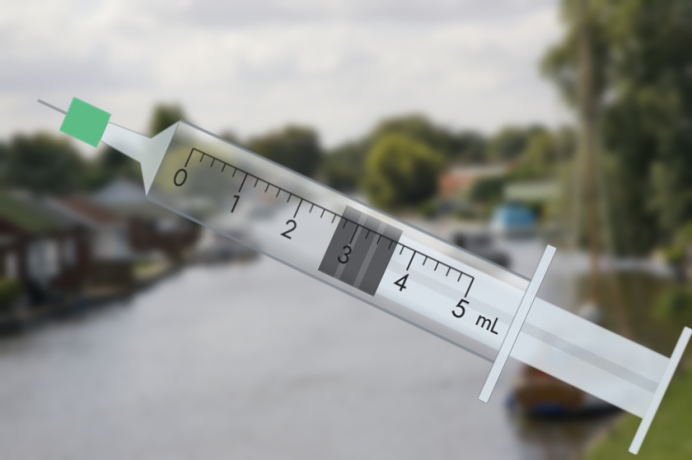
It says 2.7 mL
